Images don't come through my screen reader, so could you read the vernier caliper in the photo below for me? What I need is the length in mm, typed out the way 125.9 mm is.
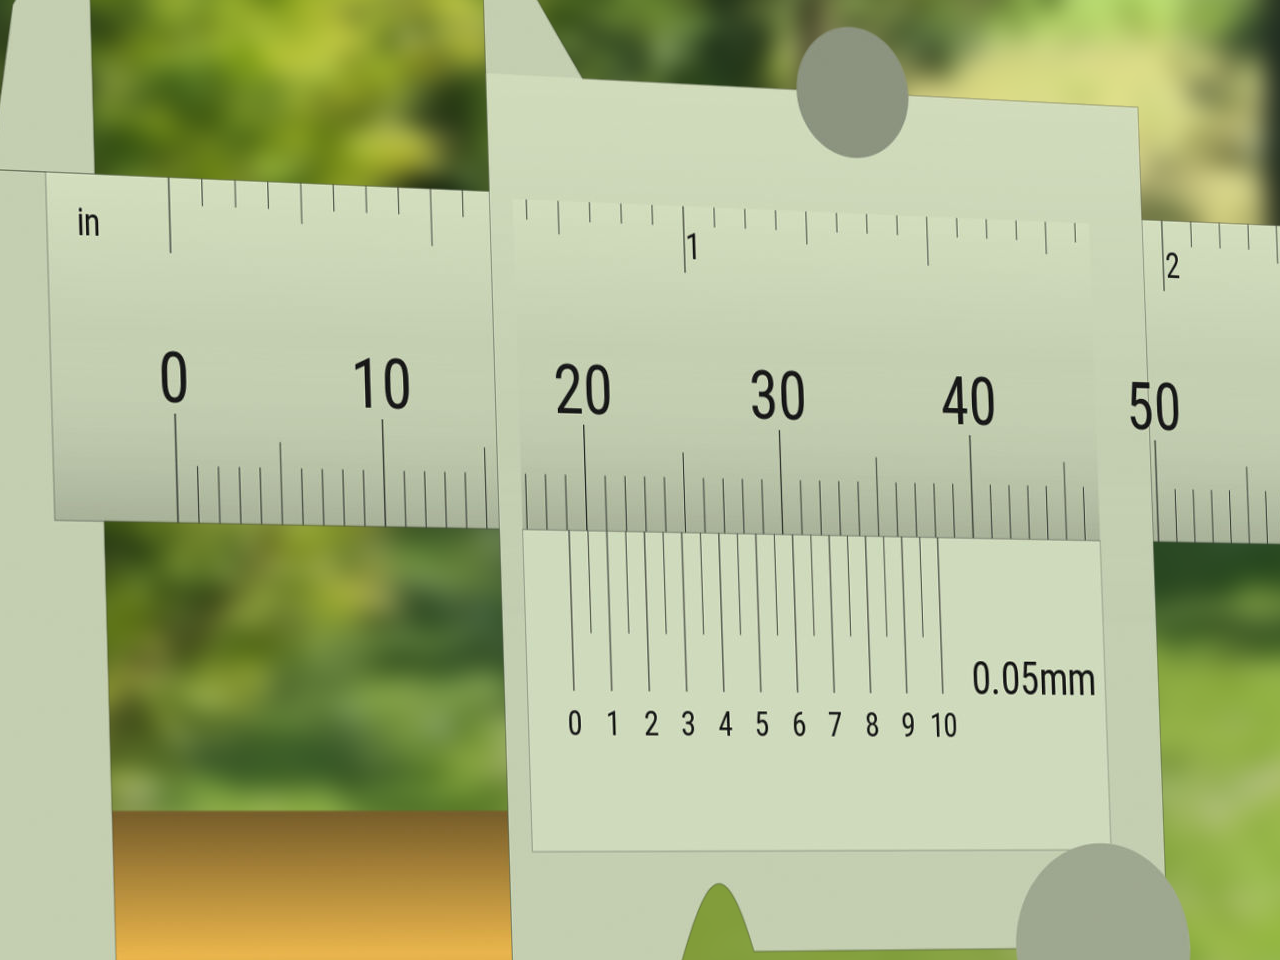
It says 19.1 mm
